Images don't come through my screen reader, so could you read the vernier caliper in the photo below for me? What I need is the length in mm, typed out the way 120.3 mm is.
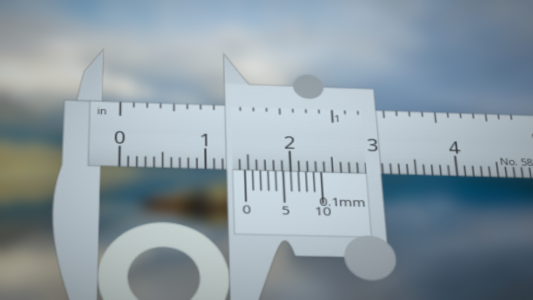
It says 14.6 mm
